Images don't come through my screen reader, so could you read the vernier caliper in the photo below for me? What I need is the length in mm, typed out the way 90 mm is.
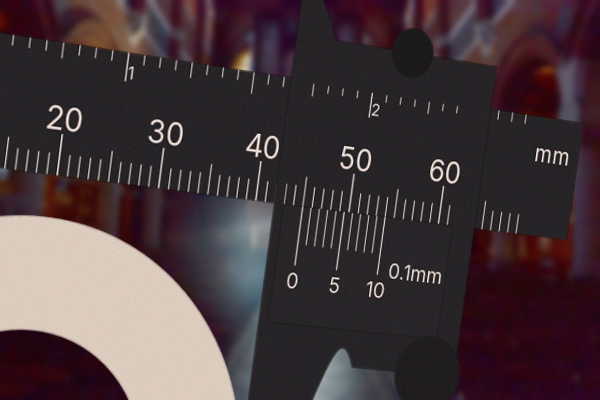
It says 45.0 mm
